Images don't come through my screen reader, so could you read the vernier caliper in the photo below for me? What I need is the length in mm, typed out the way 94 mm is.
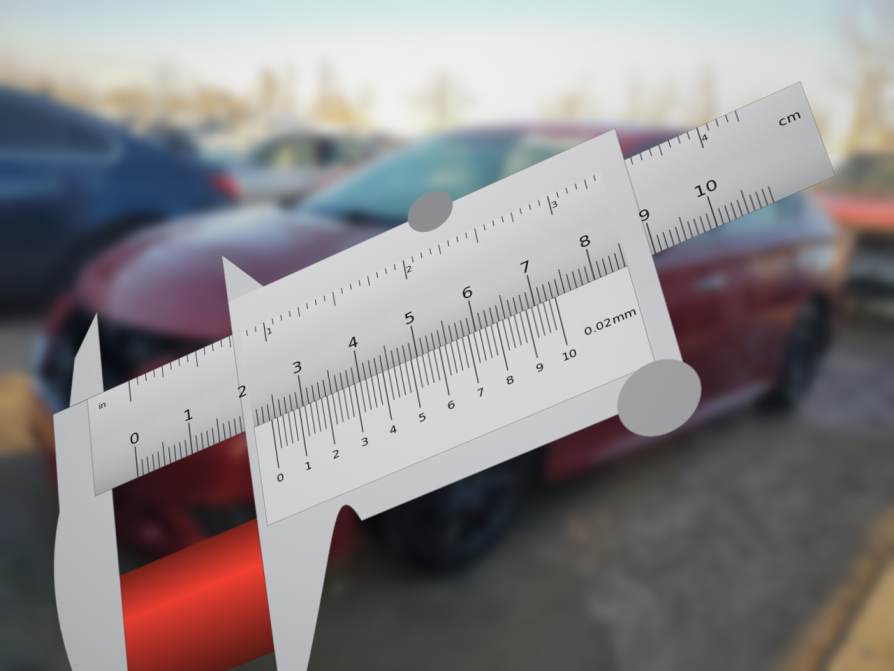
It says 24.4 mm
